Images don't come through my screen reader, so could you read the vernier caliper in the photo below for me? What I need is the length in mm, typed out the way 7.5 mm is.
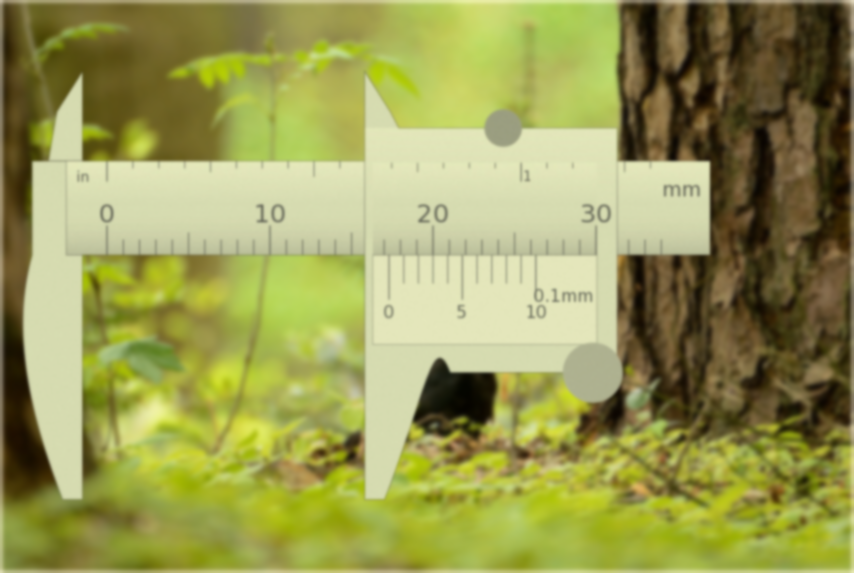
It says 17.3 mm
